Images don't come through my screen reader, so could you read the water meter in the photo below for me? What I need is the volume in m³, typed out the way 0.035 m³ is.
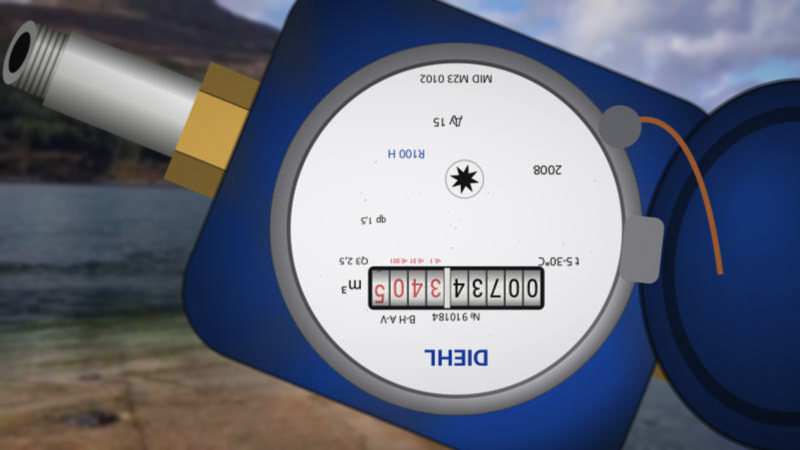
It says 734.3405 m³
